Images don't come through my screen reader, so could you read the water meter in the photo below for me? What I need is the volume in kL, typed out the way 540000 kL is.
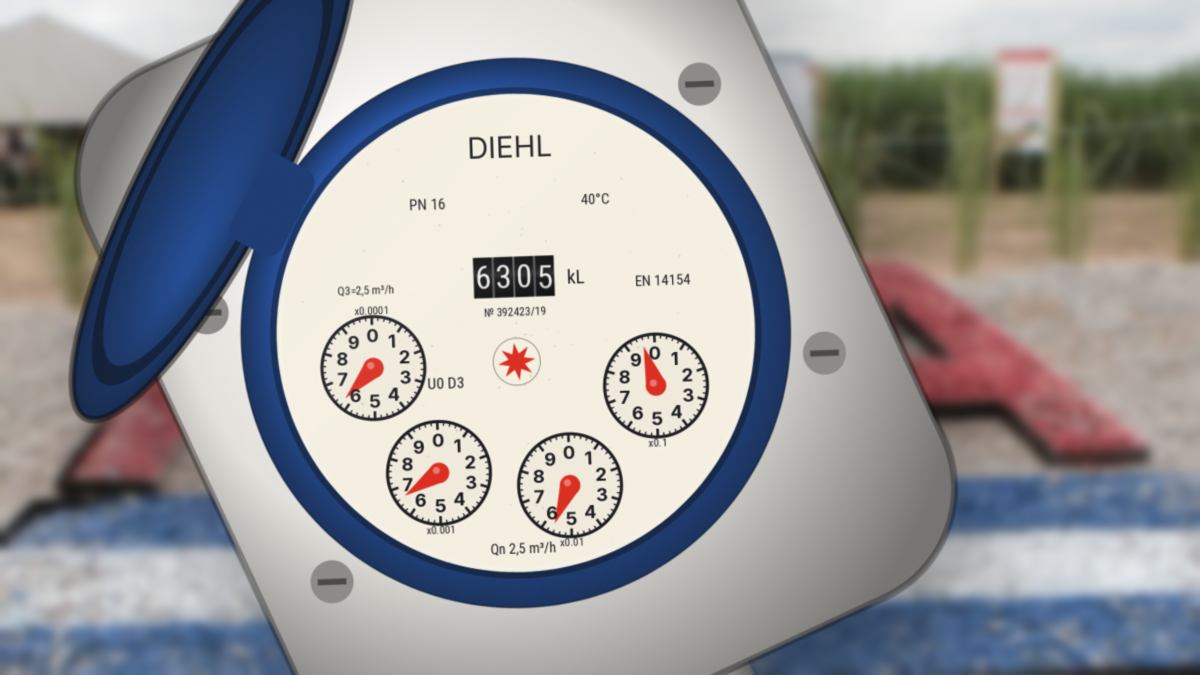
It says 6304.9566 kL
